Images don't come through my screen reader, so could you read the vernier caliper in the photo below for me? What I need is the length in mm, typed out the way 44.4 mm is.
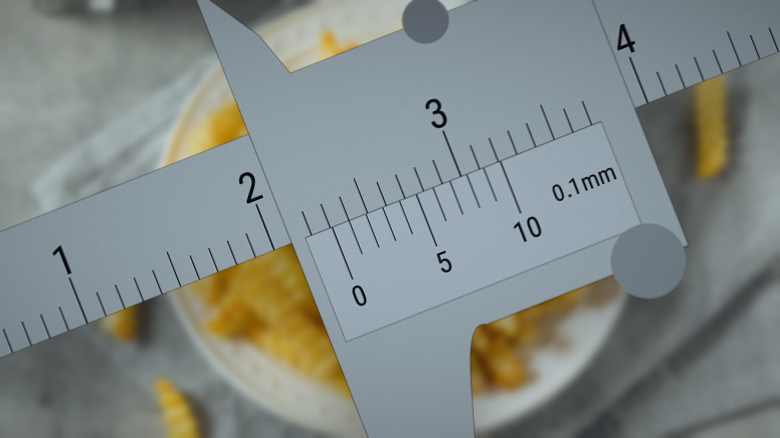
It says 23.1 mm
